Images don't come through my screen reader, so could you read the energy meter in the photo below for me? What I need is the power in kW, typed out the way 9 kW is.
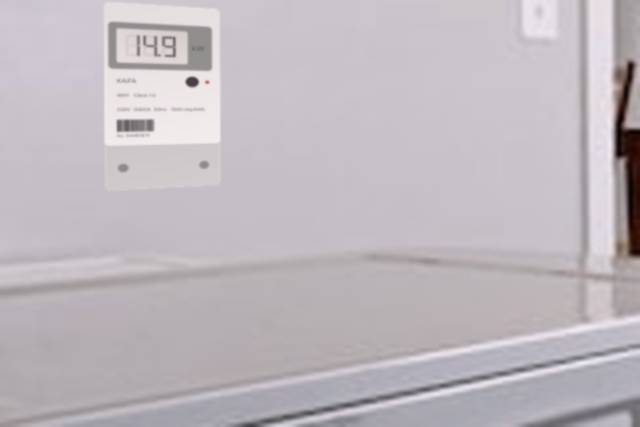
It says 14.9 kW
